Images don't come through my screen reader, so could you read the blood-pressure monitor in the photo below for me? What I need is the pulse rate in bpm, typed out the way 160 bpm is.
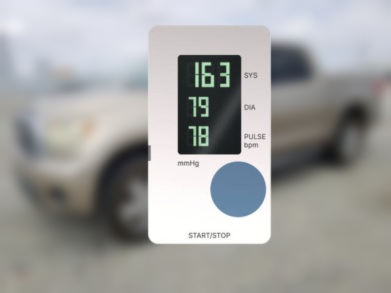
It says 78 bpm
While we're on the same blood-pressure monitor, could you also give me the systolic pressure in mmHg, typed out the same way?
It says 163 mmHg
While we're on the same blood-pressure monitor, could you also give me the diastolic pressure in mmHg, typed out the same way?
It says 79 mmHg
